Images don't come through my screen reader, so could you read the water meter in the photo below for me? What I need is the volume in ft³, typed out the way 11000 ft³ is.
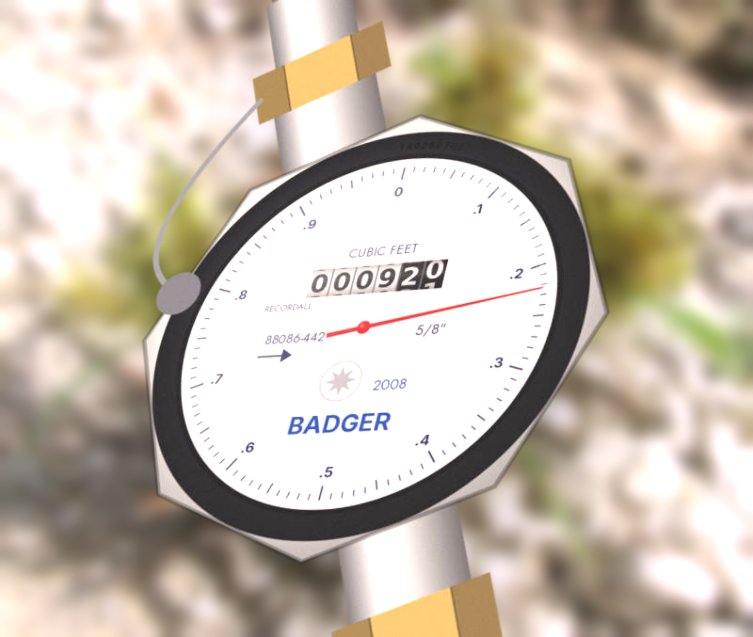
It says 920.22 ft³
